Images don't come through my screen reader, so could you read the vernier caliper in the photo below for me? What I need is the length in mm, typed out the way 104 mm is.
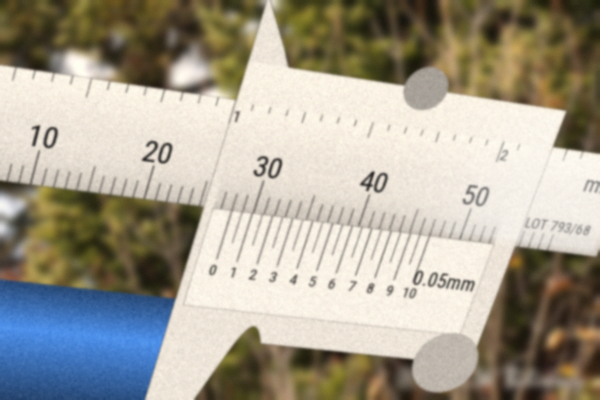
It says 28.0 mm
